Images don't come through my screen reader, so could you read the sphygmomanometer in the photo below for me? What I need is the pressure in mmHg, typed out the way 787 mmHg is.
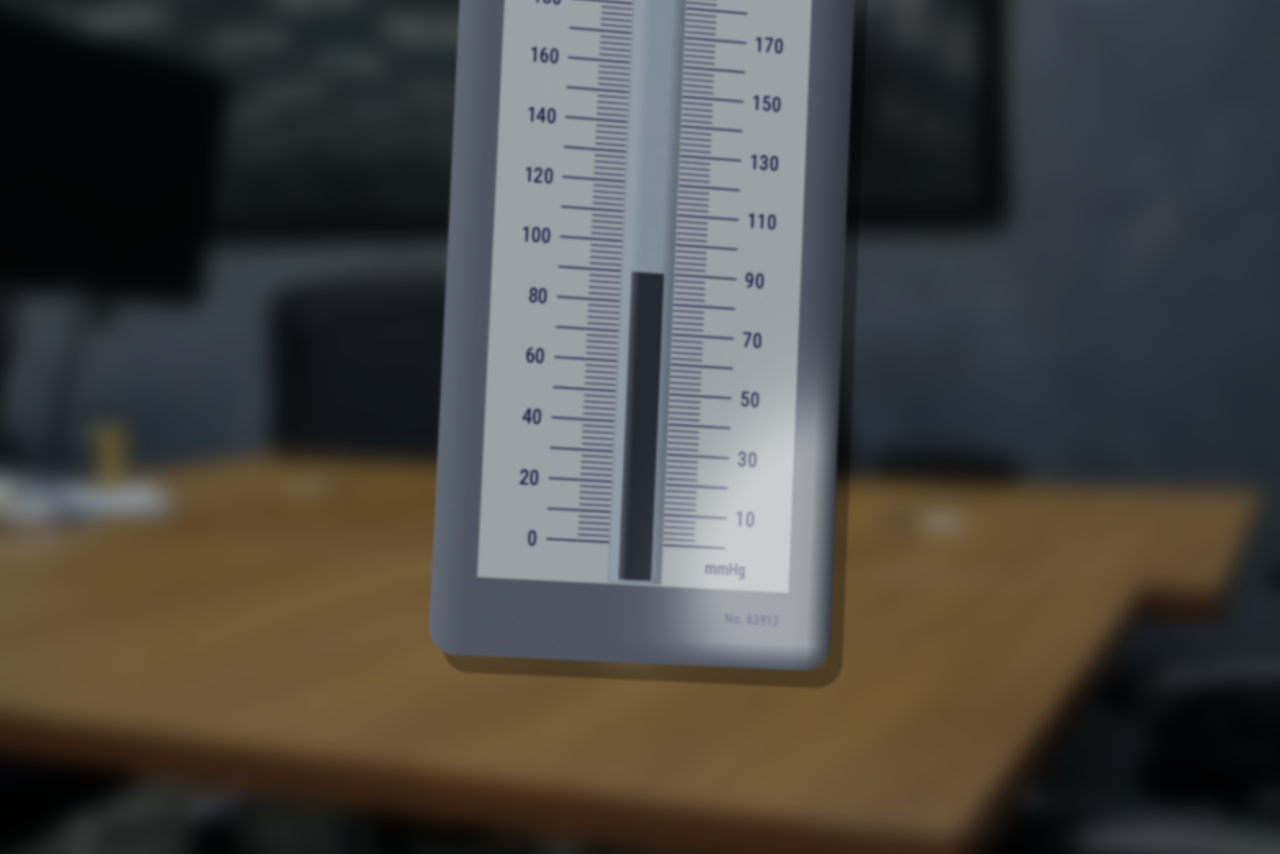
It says 90 mmHg
